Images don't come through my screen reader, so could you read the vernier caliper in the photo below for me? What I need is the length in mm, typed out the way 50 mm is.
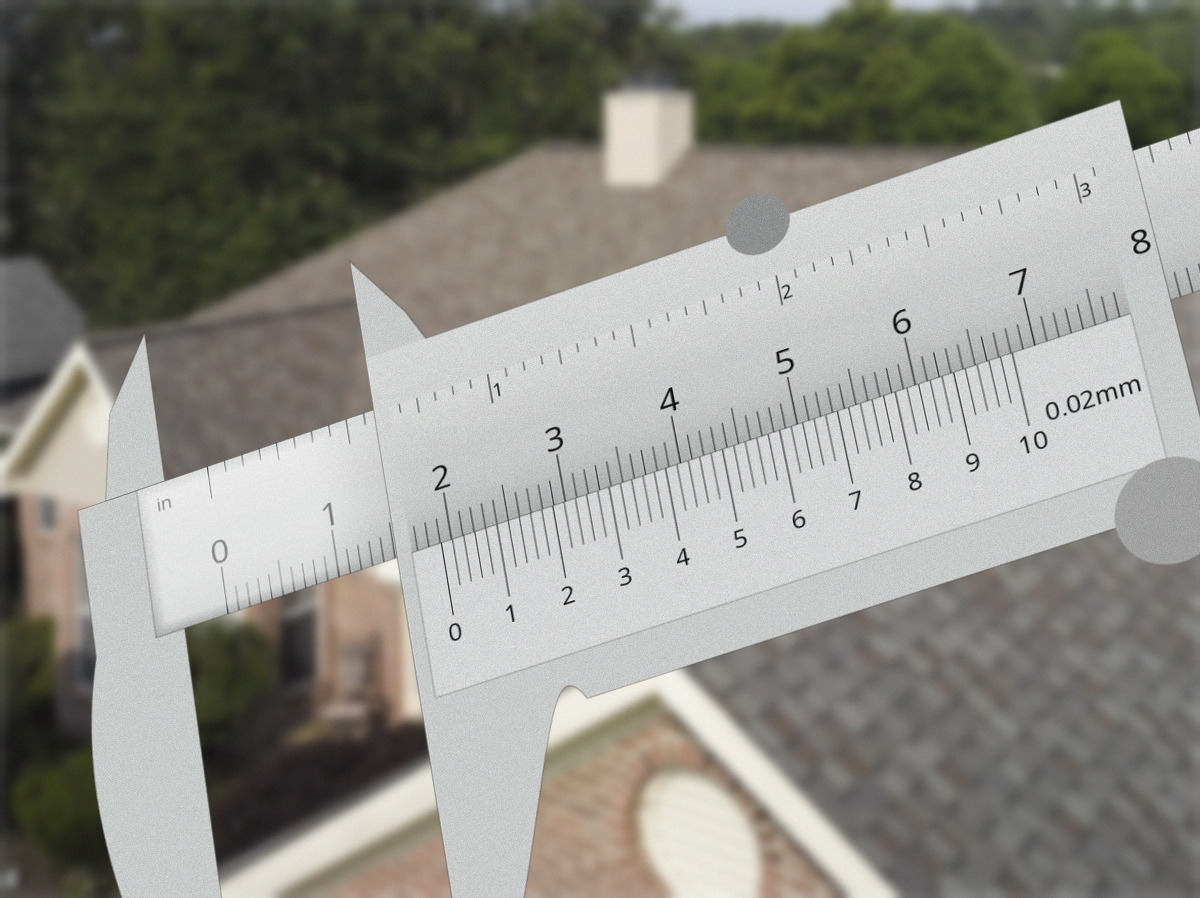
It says 19.1 mm
